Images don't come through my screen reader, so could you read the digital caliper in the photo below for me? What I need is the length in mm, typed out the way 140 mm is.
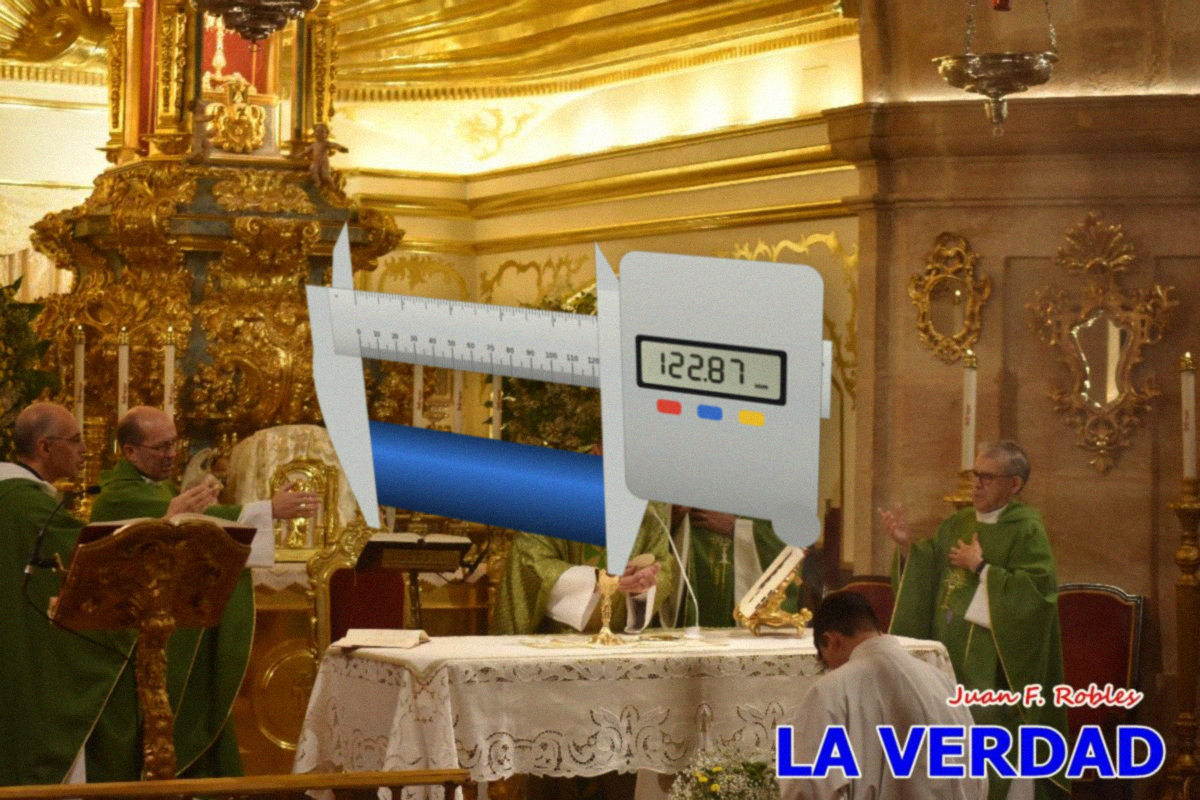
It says 122.87 mm
